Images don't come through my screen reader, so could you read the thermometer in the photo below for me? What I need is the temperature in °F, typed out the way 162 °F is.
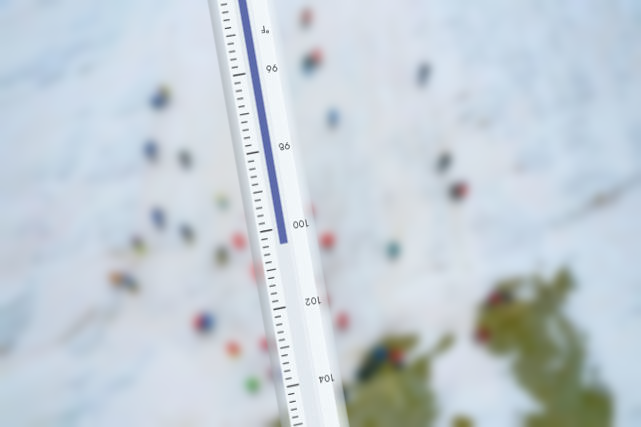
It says 100.4 °F
